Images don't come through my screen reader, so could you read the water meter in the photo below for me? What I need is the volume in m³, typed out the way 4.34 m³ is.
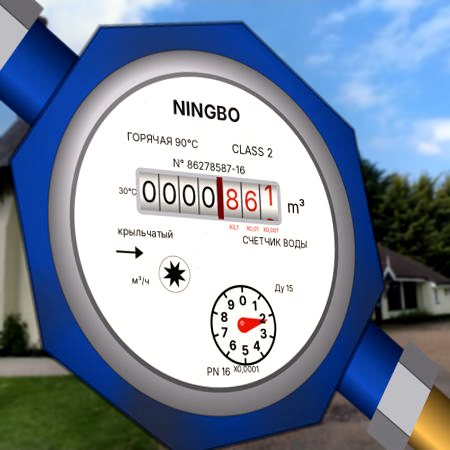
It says 0.8612 m³
